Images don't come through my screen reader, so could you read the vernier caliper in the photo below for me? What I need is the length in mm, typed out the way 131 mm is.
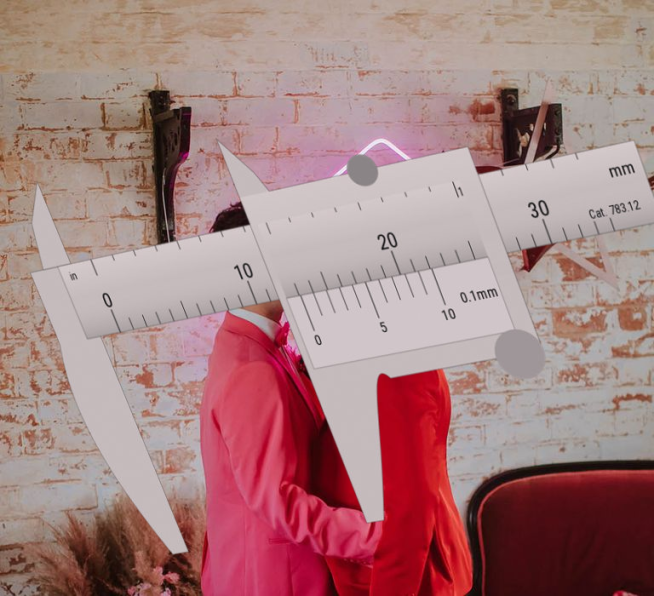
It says 13.1 mm
